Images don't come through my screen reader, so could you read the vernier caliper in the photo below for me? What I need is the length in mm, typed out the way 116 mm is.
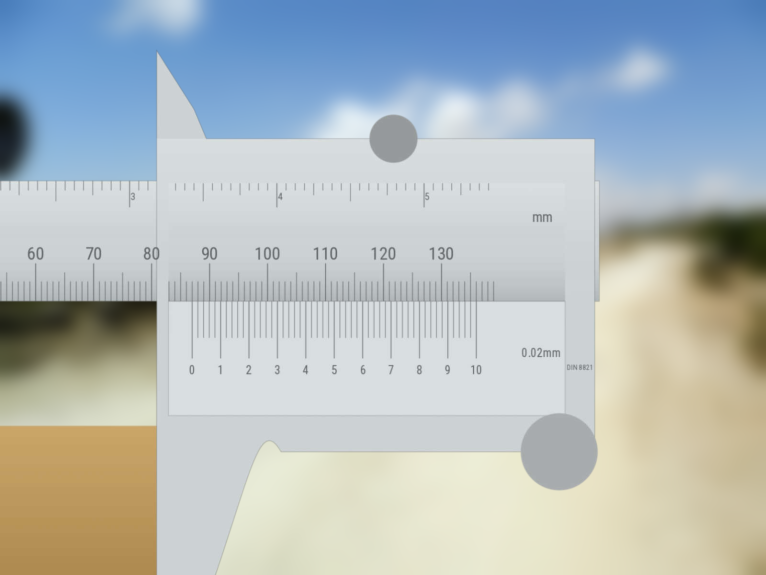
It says 87.0 mm
